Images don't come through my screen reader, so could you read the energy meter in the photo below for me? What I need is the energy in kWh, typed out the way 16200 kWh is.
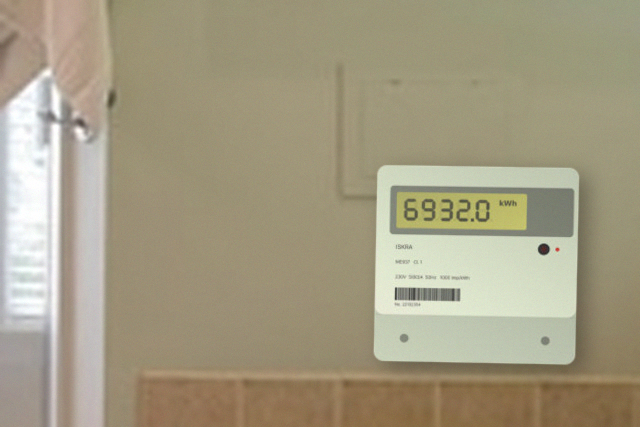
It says 6932.0 kWh
